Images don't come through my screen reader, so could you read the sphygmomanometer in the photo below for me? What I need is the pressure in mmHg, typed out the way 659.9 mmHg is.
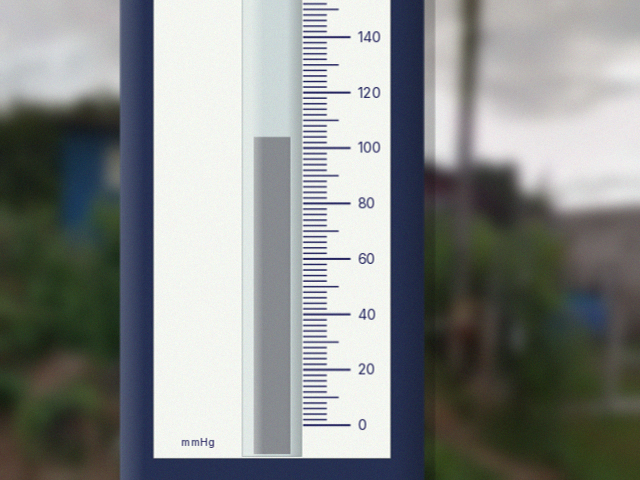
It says 104 mmHg
